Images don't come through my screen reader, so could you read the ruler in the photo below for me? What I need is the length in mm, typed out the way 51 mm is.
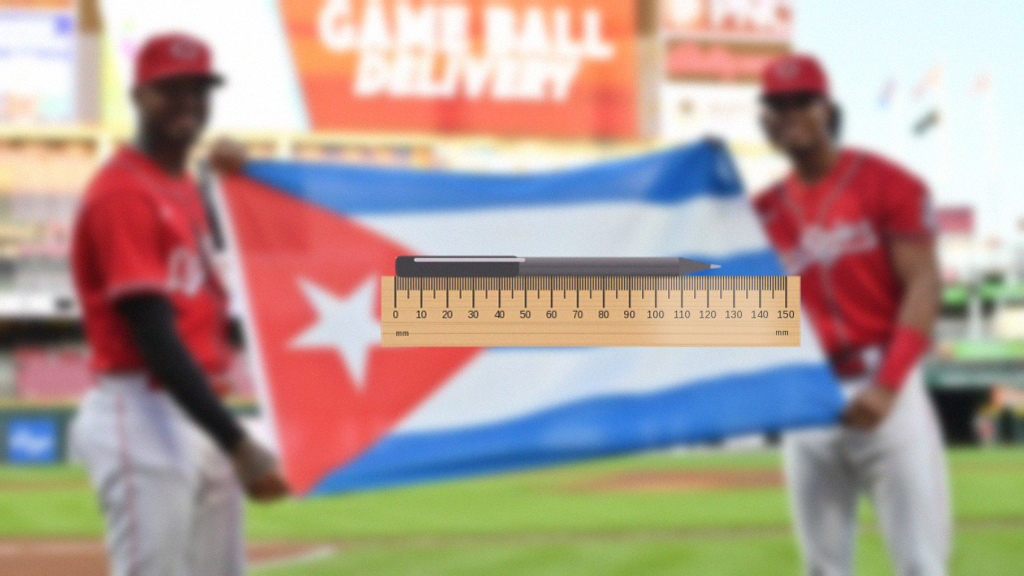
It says 125 mm
